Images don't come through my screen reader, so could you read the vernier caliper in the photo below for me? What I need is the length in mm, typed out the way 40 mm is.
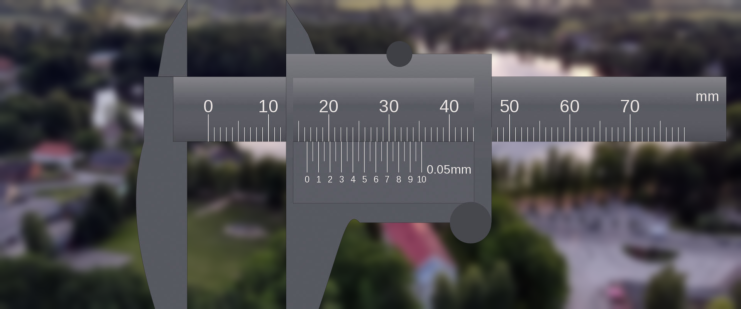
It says 16.4 mm
